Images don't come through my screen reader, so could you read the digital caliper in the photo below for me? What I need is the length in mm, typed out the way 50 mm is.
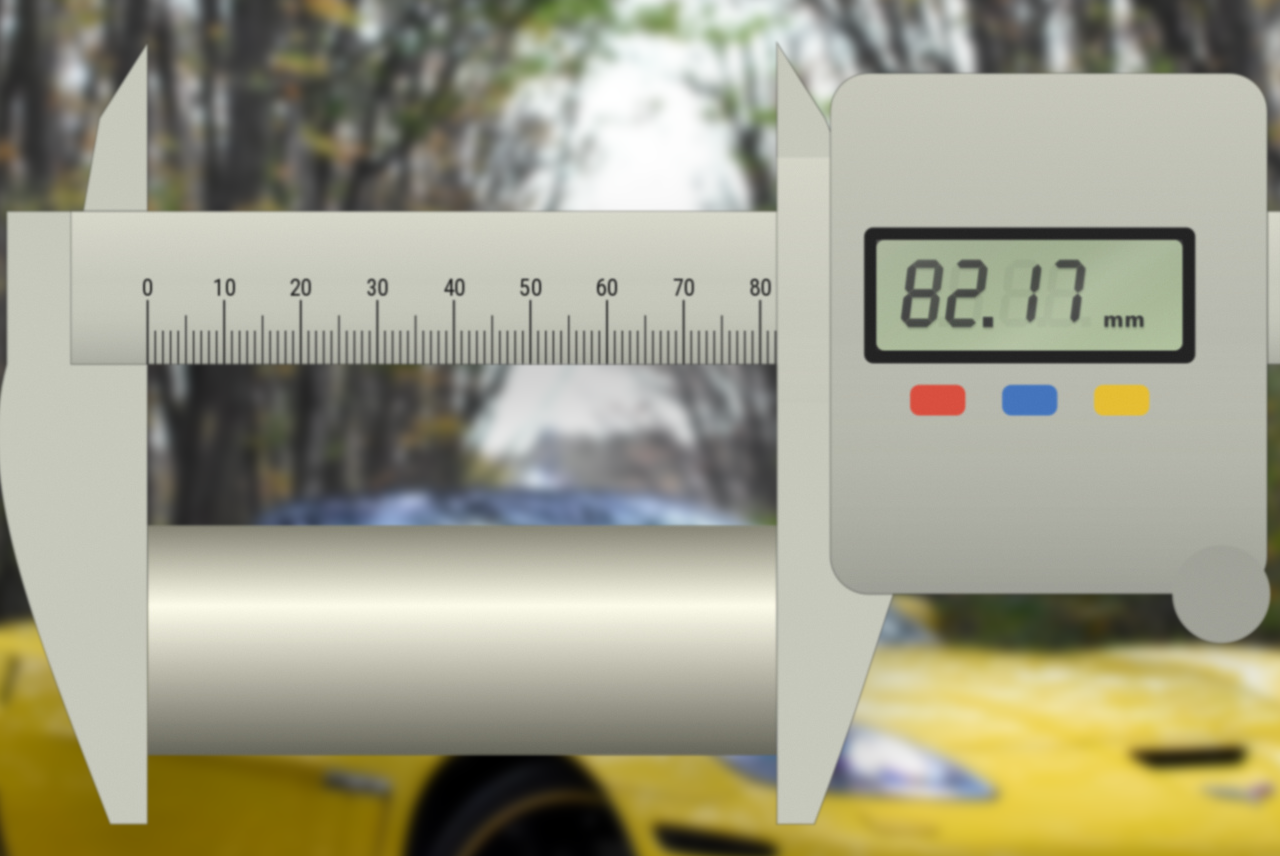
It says 82.17 mm
